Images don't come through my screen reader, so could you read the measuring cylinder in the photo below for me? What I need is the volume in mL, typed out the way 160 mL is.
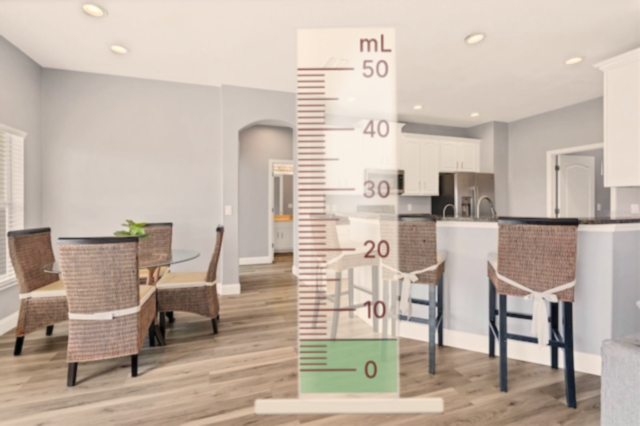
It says 5 mL
